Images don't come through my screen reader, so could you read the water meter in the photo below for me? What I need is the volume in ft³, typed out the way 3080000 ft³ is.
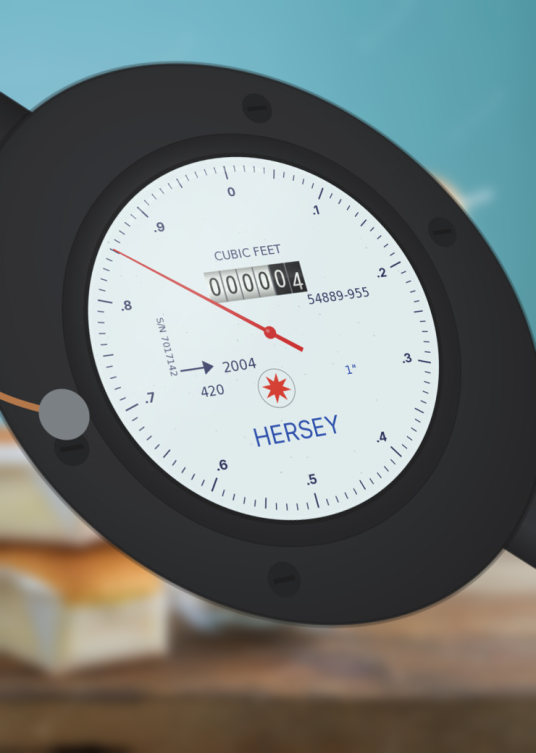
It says 3.85 ft³
